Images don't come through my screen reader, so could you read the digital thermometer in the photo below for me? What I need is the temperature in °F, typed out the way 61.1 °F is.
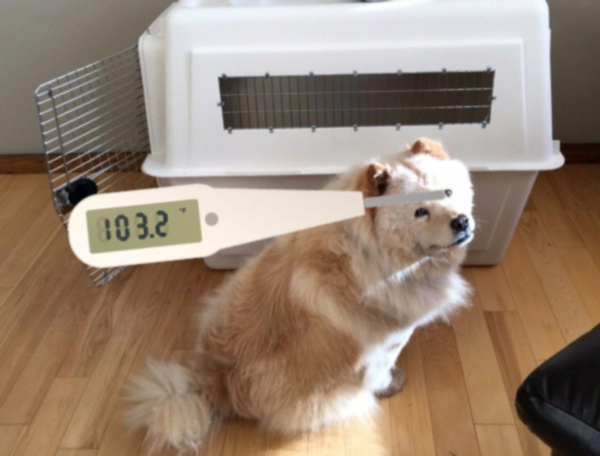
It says 103.2 °F
